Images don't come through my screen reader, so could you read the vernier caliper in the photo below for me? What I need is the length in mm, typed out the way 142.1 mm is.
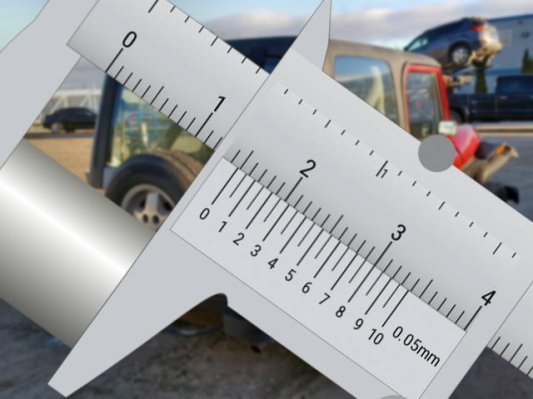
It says 14.8 mm
